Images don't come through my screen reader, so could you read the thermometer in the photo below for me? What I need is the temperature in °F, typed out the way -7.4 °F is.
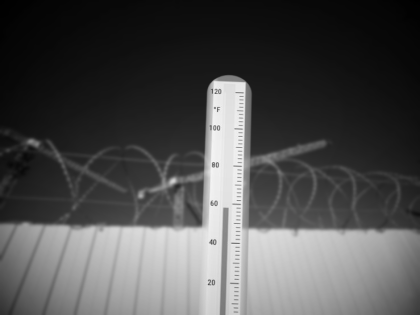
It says 58 °F
